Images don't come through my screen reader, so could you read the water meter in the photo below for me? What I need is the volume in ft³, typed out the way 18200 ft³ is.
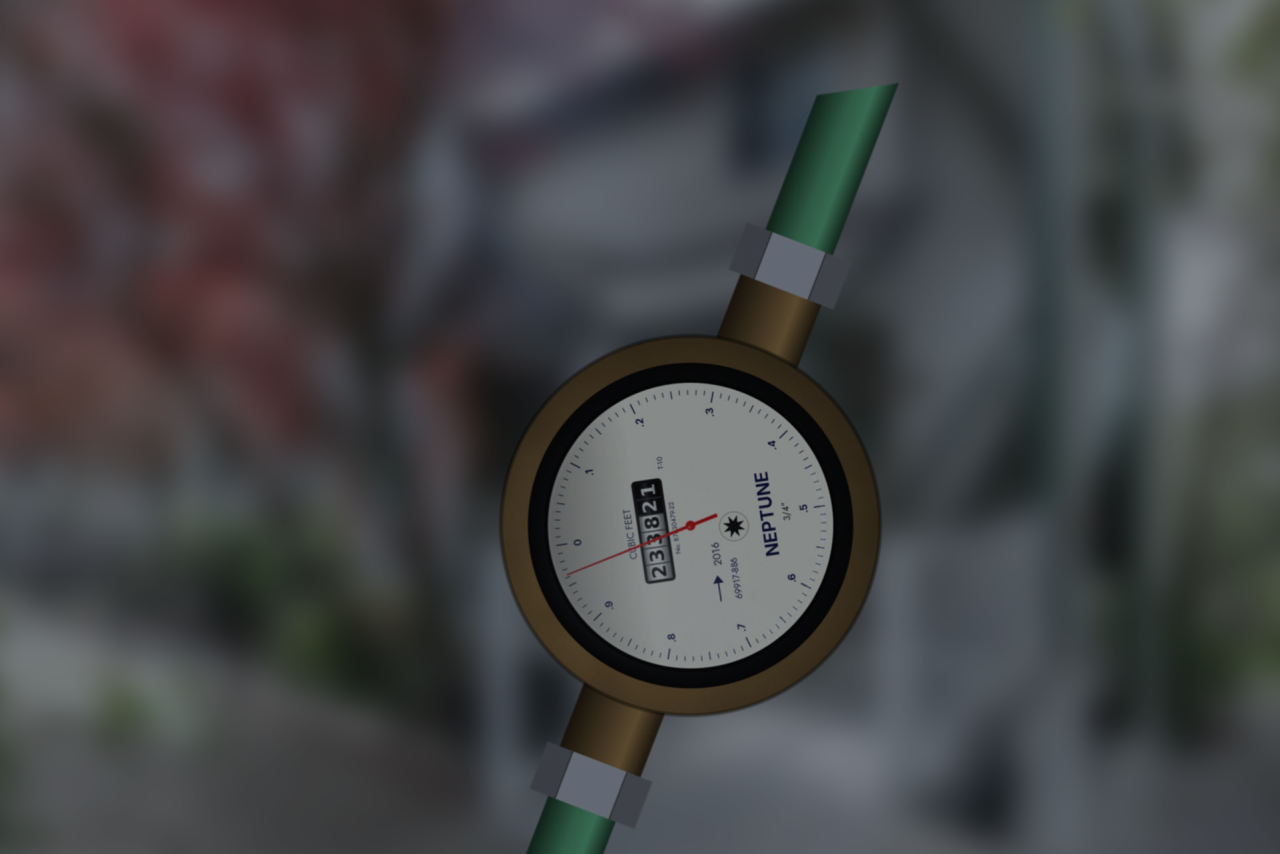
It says 233820.96 ft³
